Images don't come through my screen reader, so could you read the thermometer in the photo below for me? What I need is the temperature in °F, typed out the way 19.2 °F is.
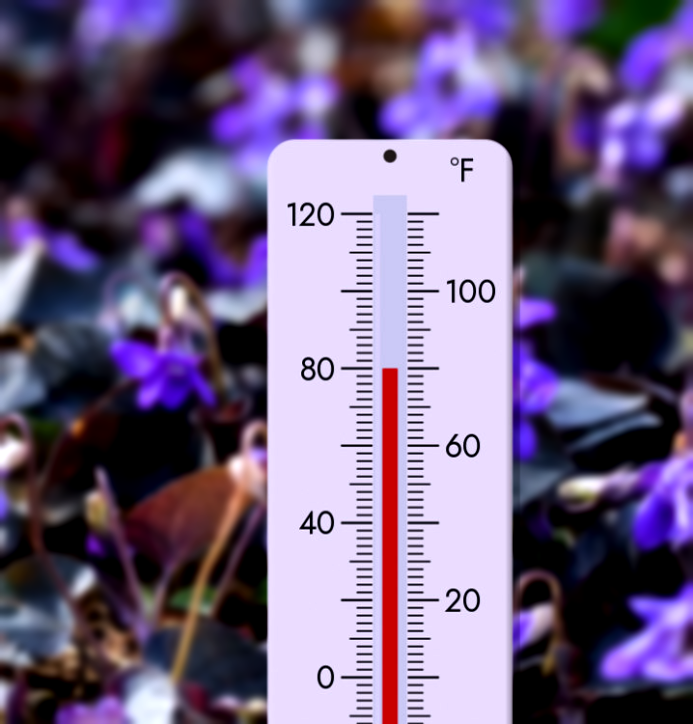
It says 80 °F
